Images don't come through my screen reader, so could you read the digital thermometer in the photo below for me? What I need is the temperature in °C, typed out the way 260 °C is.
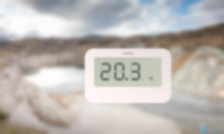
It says 20.3 °C
